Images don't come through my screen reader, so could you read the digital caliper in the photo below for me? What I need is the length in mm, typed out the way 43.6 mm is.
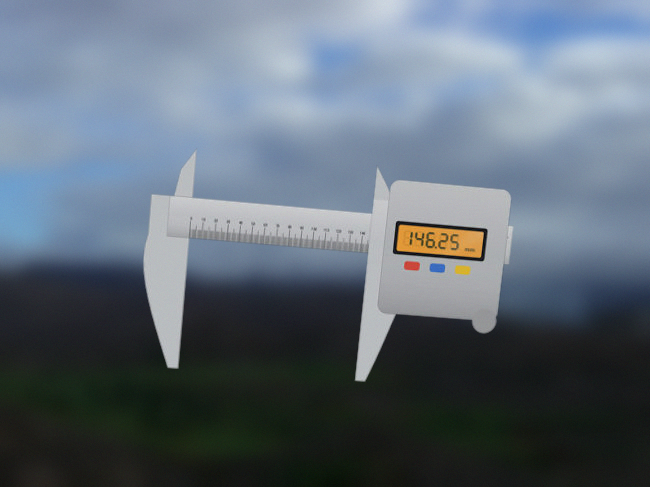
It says 146.25 mm
